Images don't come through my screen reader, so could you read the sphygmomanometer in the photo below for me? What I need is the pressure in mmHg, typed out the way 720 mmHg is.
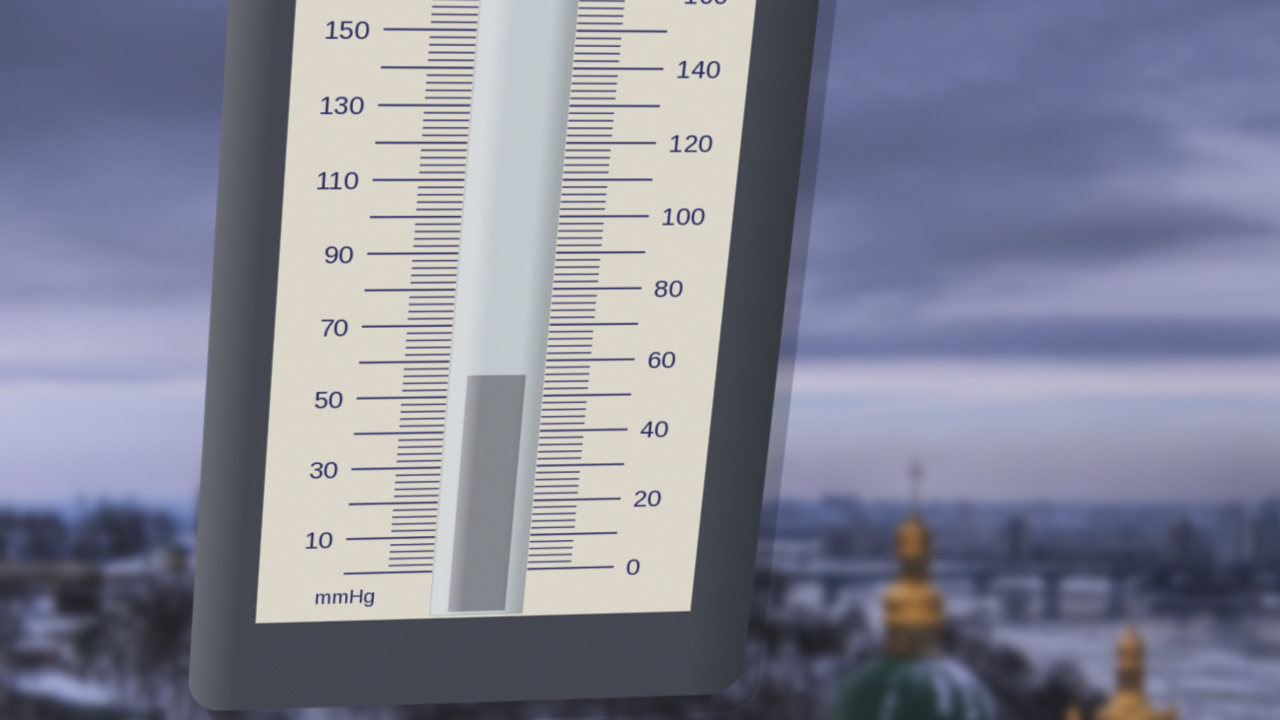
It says 56 mmHg
